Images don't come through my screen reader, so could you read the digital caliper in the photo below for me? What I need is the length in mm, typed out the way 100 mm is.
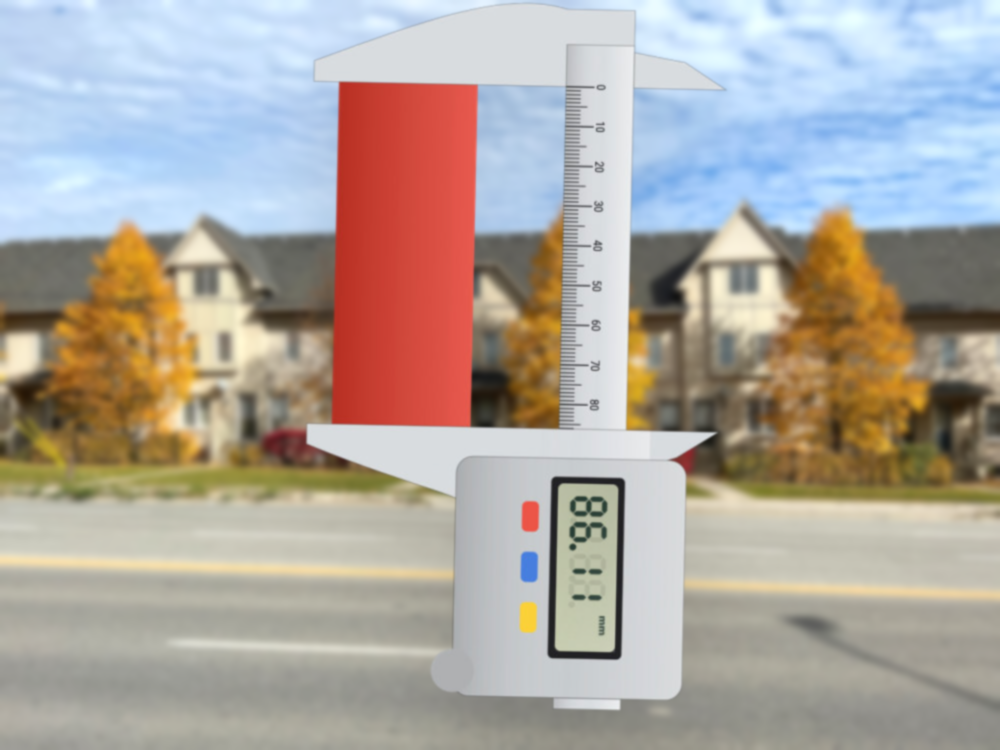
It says 86.11 mm
